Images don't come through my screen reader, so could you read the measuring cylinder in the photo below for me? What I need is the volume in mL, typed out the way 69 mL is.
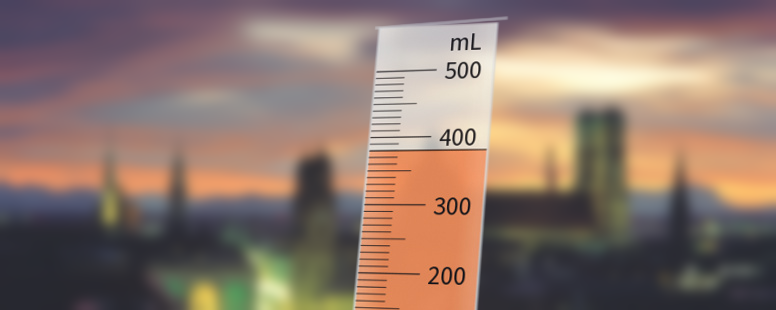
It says 380 mL
